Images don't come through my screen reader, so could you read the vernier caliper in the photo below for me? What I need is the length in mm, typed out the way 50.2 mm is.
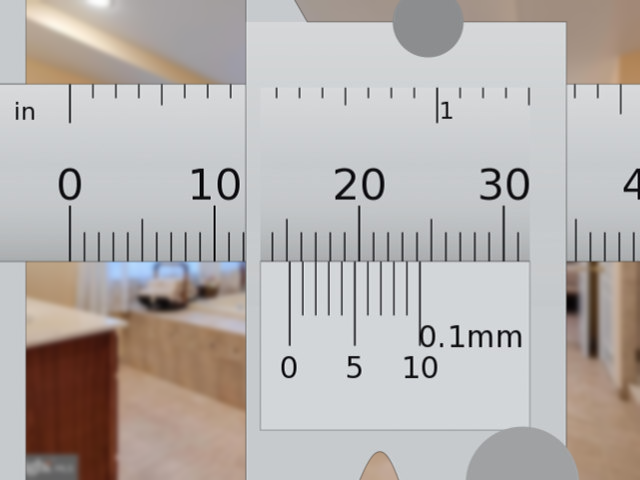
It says 15.2 mm
